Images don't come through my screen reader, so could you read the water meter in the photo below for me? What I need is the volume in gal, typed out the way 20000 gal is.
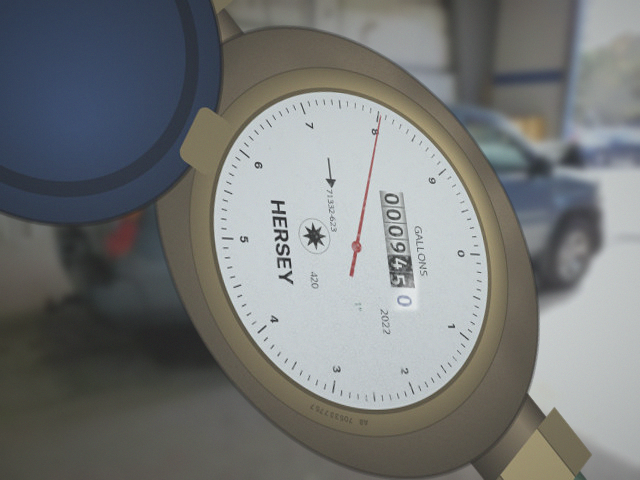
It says 9448.0 gal
